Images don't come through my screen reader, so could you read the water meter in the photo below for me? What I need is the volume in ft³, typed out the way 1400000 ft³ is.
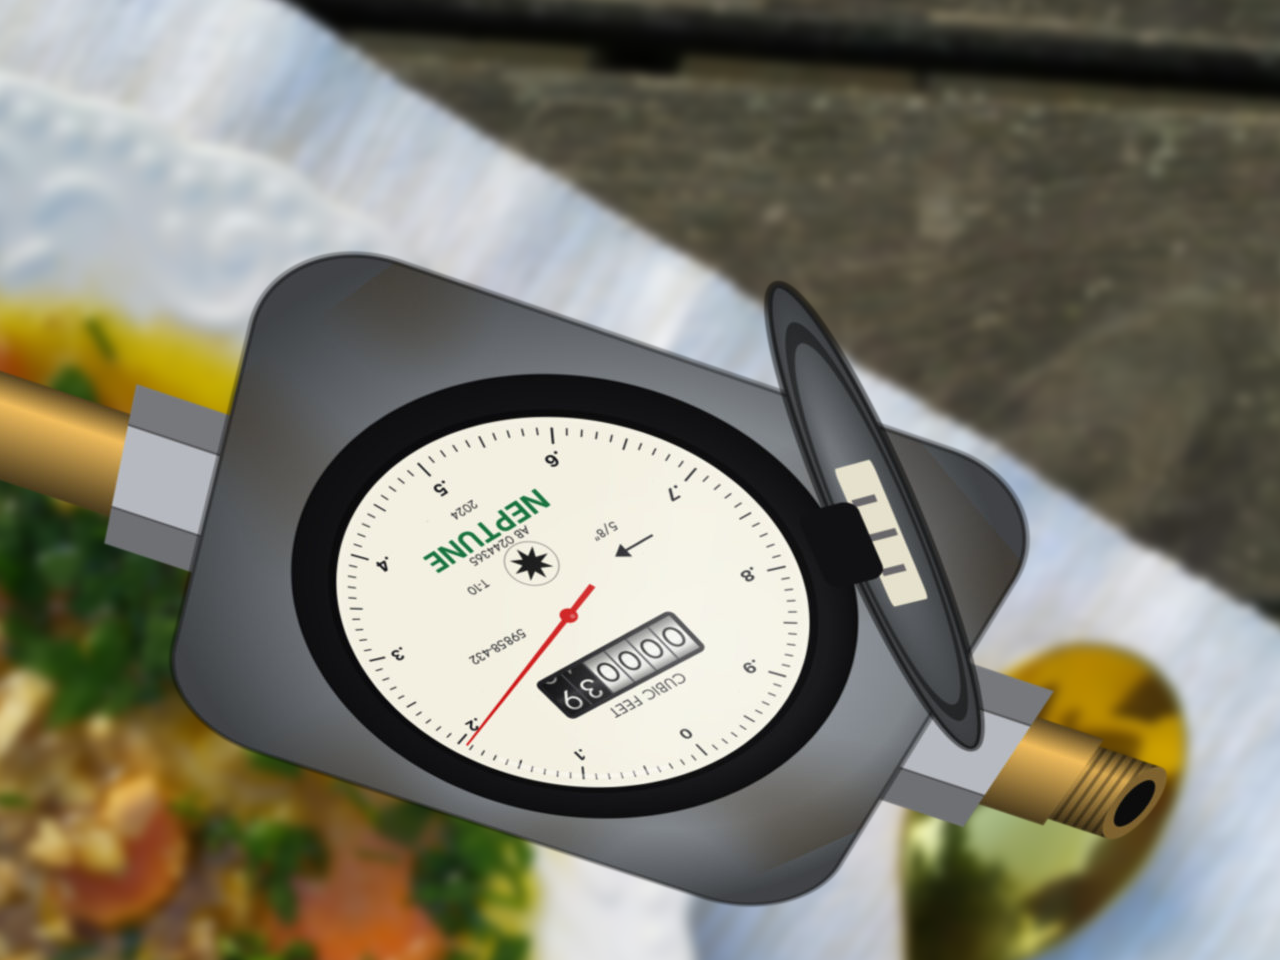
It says 39.19 ft³
